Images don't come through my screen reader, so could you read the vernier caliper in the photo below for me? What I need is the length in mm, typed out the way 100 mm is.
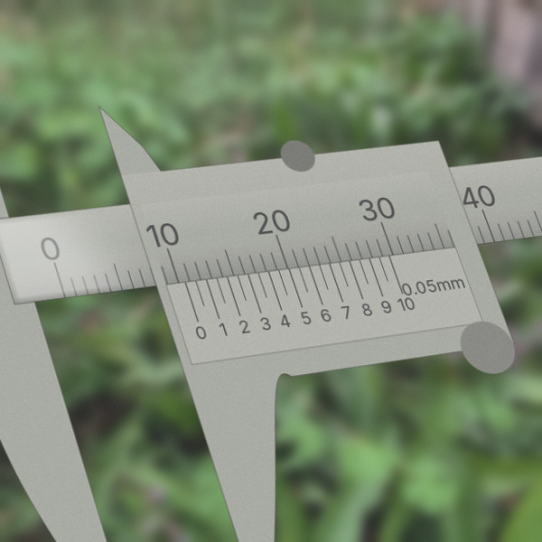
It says 10.6 mm
